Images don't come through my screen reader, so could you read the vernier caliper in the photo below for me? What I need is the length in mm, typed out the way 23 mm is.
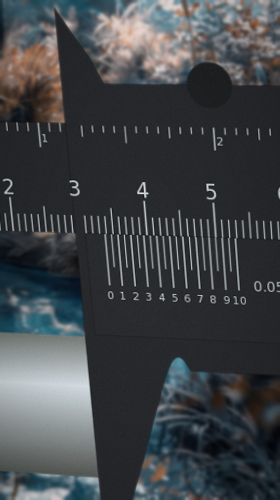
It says 33.8 mm
